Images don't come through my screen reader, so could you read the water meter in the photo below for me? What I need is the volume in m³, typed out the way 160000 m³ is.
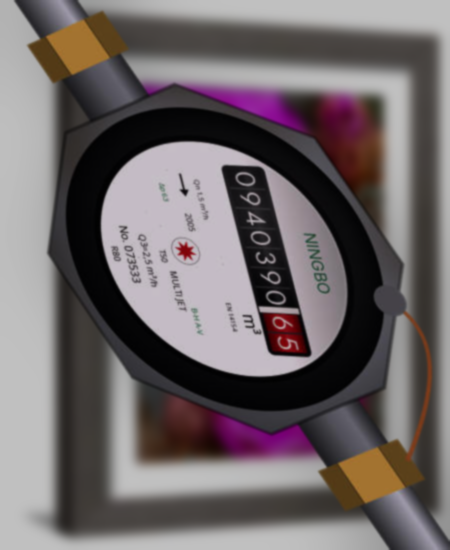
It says 940390.65 m³
